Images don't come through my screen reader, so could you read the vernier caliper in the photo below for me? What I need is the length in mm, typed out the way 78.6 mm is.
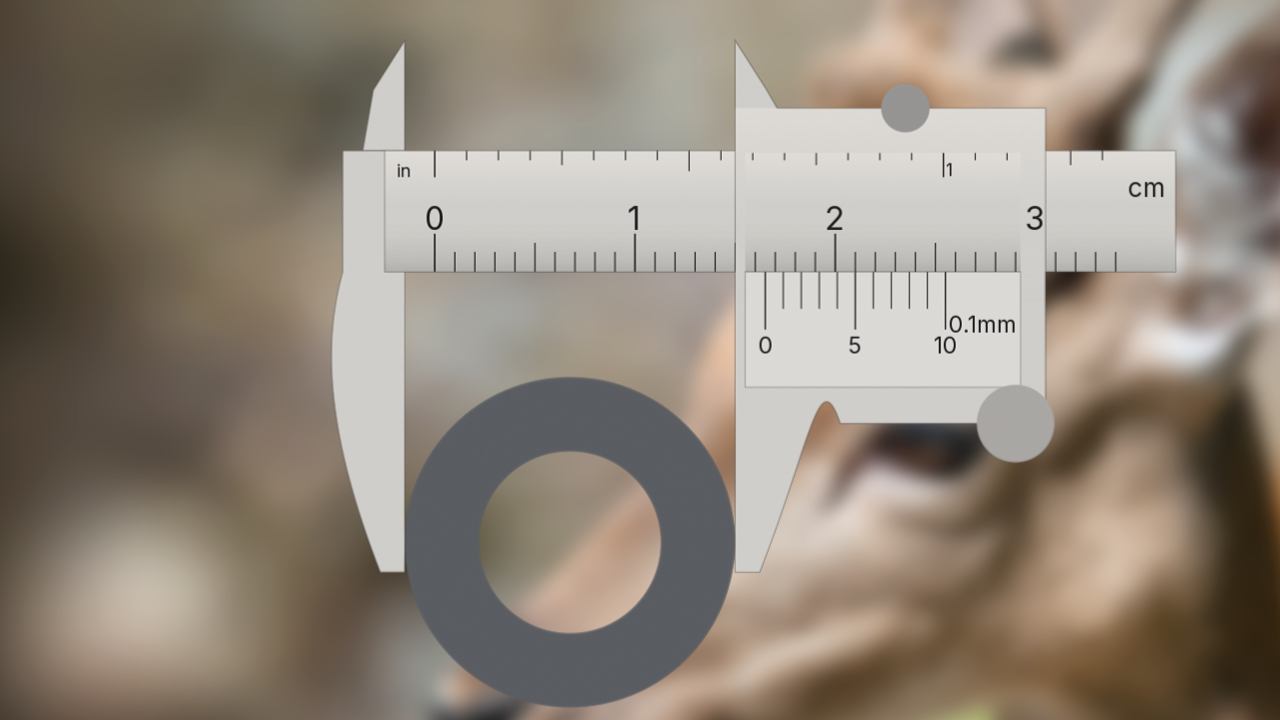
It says 16.5 mm
